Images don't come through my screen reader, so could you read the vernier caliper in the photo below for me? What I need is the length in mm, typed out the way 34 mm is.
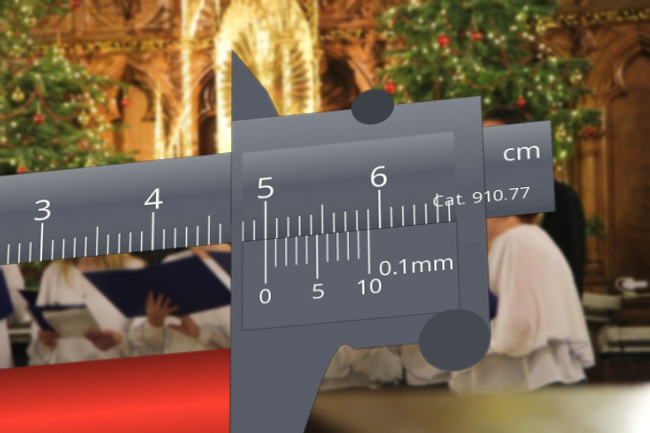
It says 50.0 mm
